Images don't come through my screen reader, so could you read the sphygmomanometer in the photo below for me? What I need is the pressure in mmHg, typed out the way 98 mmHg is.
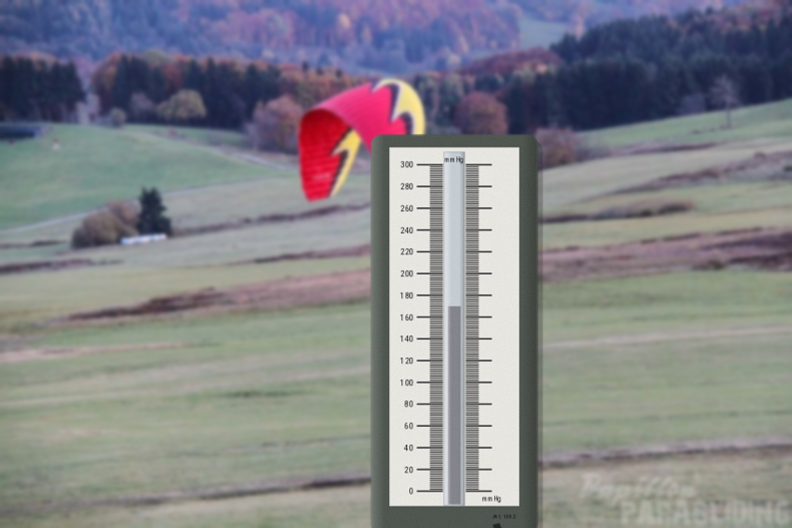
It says 170 mmHg
